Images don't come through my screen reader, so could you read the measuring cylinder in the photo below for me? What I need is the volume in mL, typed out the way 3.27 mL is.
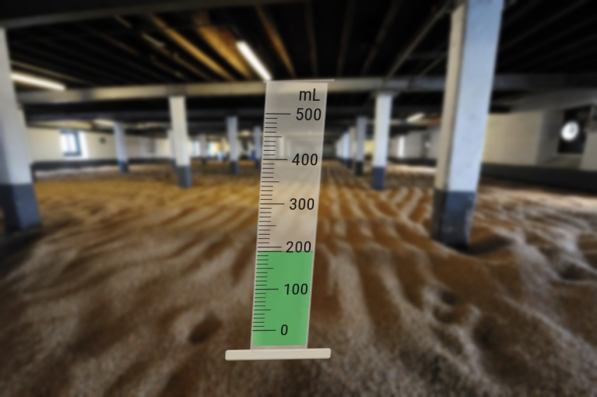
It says 190 mL
